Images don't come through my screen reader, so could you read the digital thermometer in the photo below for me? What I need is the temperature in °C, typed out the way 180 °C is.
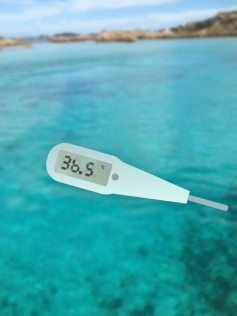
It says 36.5 °C
